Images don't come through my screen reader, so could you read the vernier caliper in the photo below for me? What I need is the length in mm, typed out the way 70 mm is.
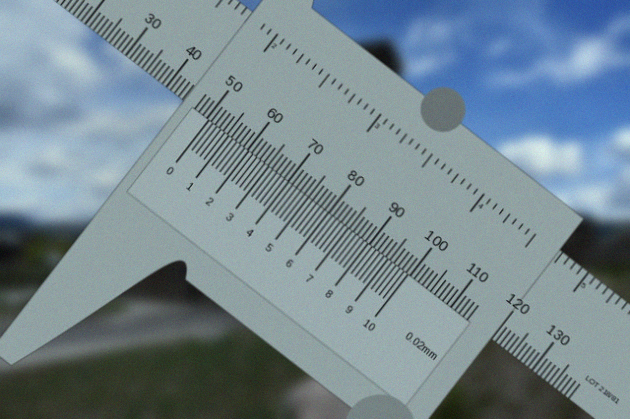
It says 50.5 mm
